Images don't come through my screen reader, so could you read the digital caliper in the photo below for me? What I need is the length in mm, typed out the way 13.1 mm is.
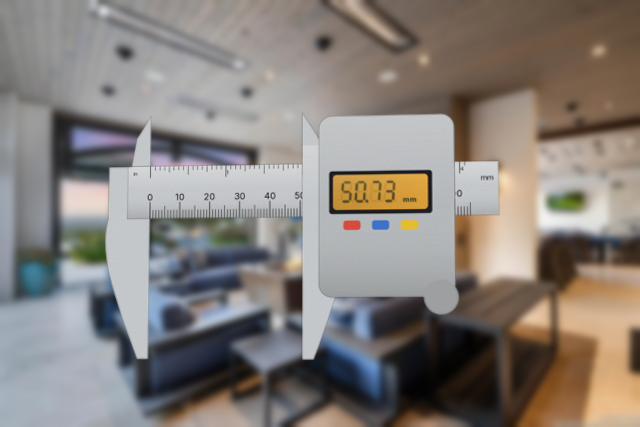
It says 50.73 mm
